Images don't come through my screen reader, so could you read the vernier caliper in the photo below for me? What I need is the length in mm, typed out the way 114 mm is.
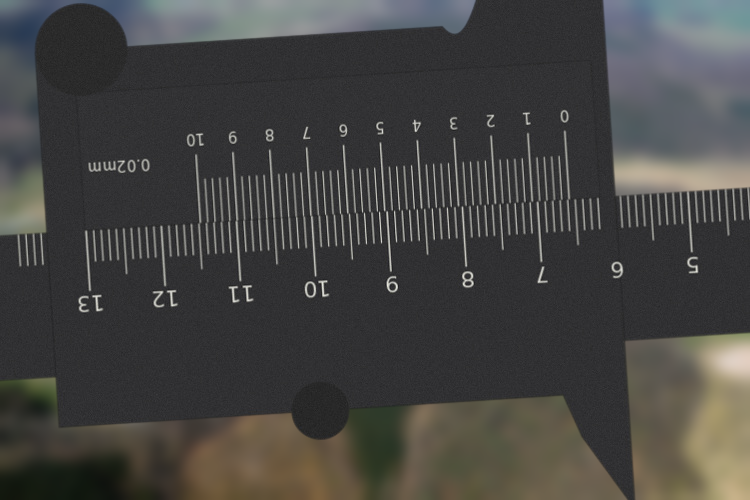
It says 65.8 mm
